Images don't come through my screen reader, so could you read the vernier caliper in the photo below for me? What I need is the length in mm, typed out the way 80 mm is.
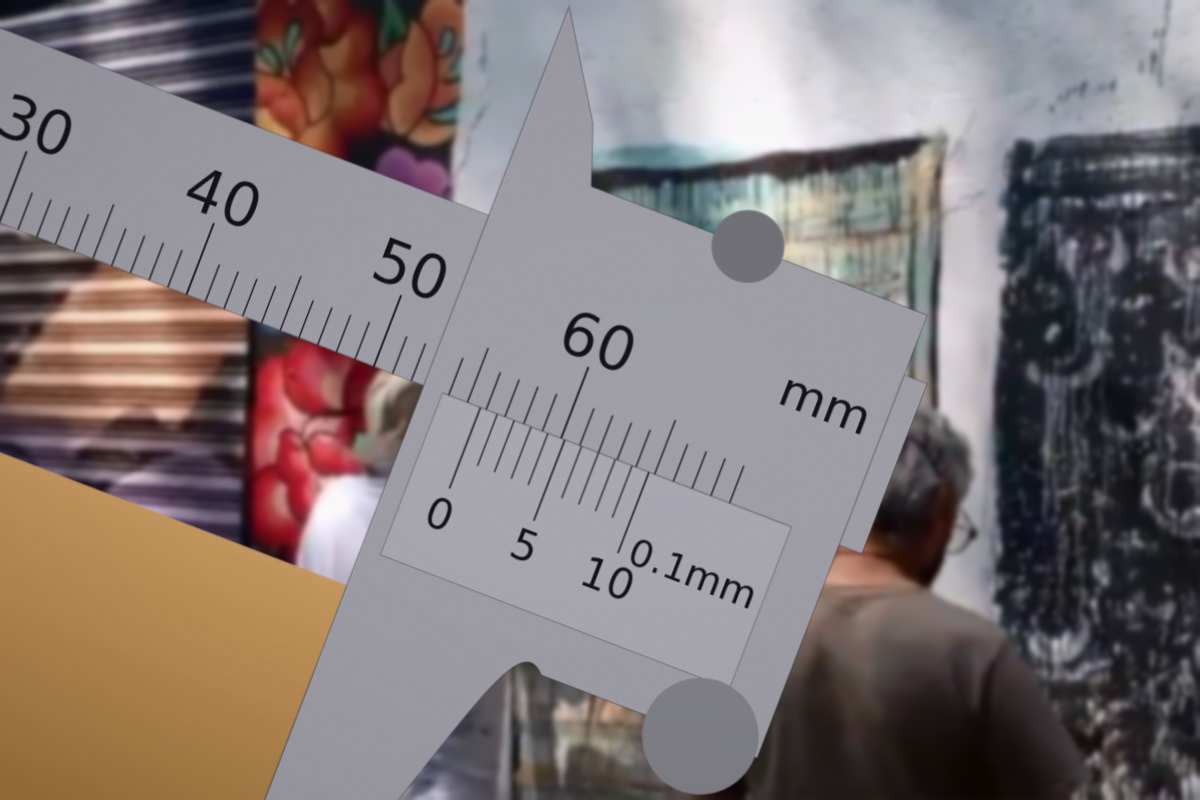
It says 55.7 mm
